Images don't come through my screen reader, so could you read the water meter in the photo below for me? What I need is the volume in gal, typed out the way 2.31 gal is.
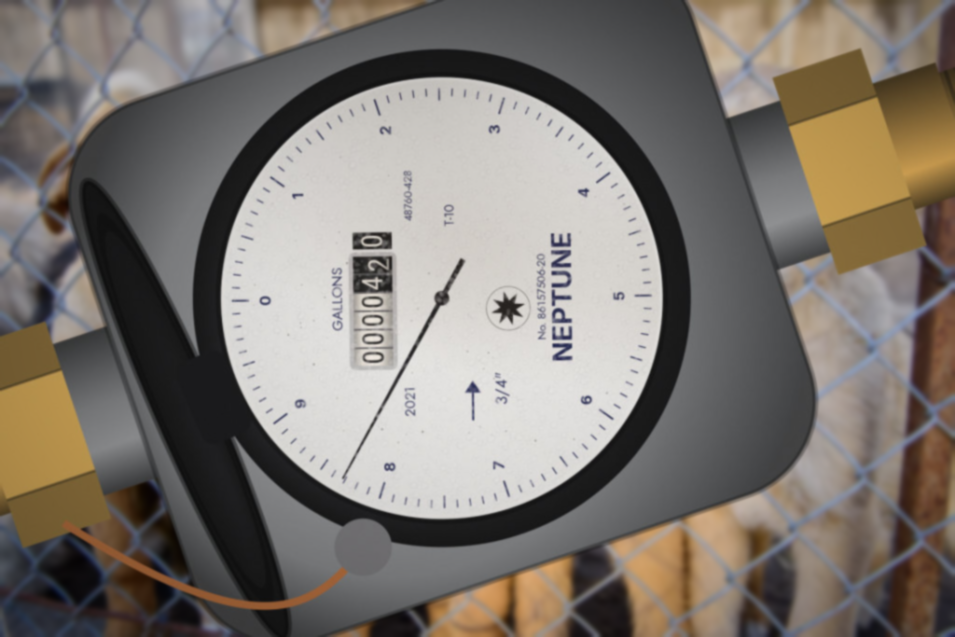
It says 418.3 gal
